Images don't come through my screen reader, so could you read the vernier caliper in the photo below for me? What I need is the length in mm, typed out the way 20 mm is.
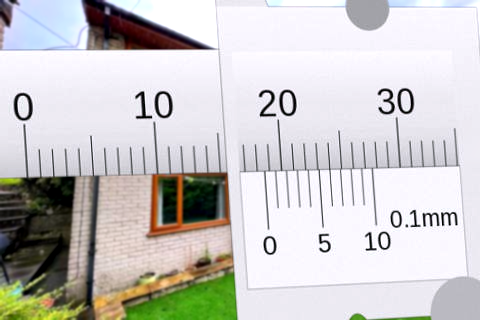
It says 18.6 mm
